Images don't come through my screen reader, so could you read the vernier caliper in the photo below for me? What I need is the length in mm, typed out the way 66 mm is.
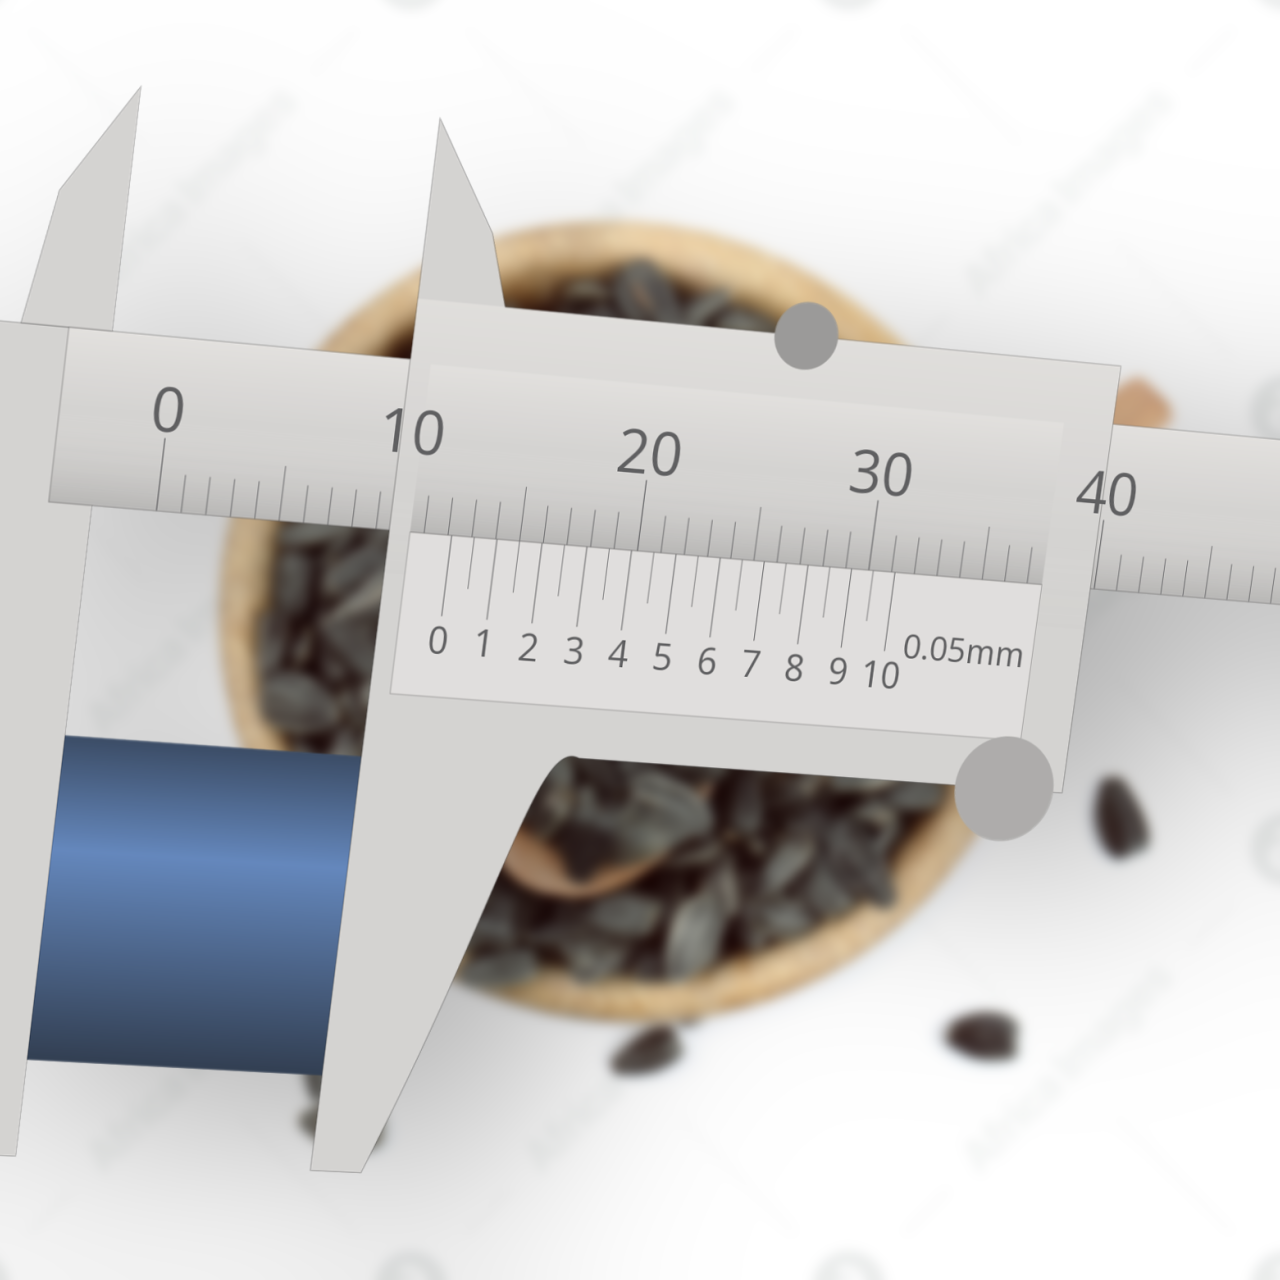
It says 12.15 mm
